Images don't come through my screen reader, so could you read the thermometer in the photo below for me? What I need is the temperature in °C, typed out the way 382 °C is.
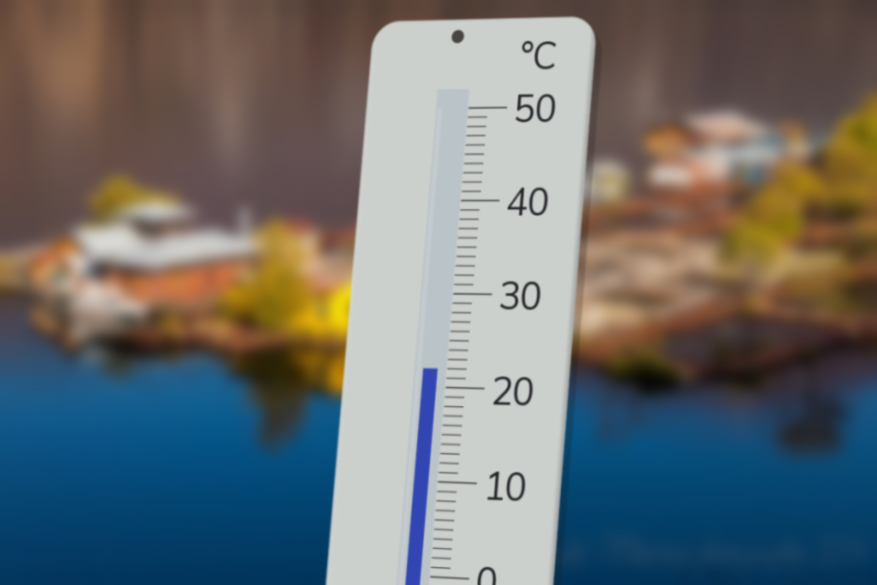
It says 22 °C
